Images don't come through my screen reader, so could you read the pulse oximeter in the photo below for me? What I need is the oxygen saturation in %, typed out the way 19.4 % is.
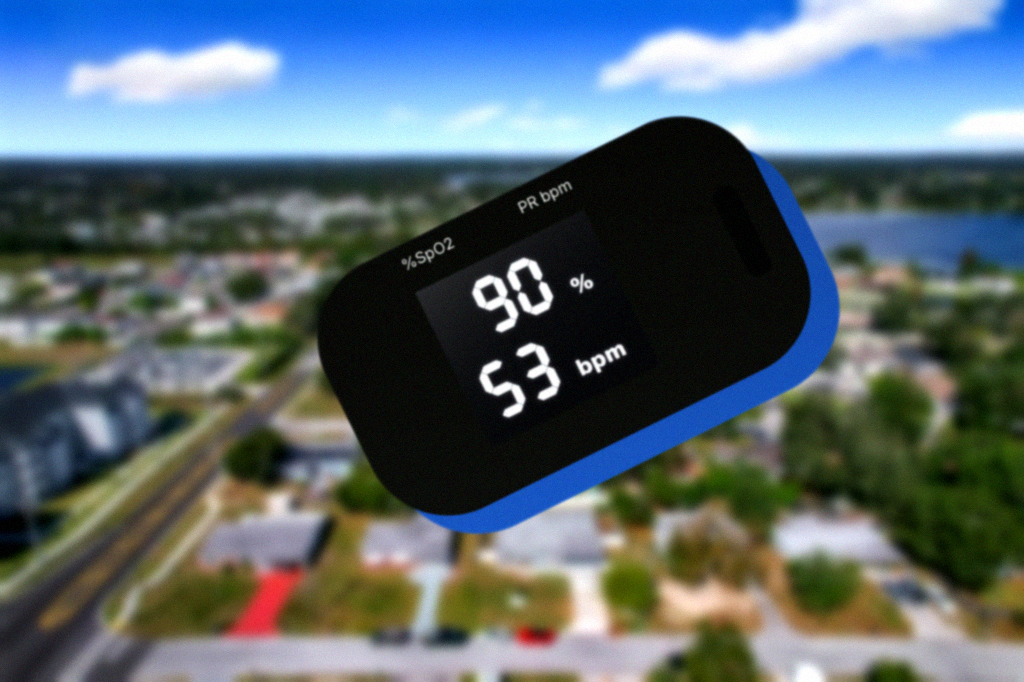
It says 90 %
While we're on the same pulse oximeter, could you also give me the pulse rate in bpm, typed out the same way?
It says 53 bpm
